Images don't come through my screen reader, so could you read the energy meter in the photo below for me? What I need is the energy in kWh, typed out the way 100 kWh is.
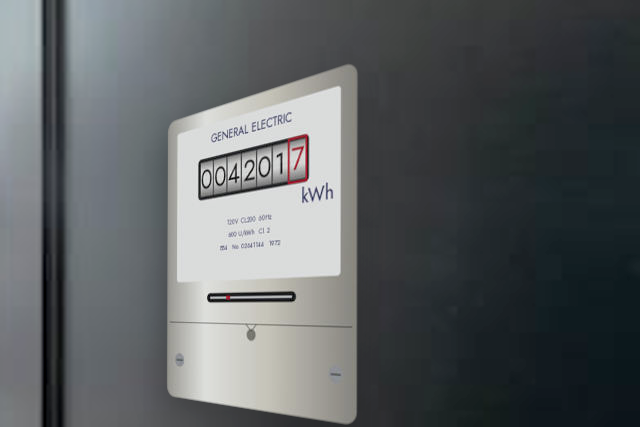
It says 4201.7 kWh
